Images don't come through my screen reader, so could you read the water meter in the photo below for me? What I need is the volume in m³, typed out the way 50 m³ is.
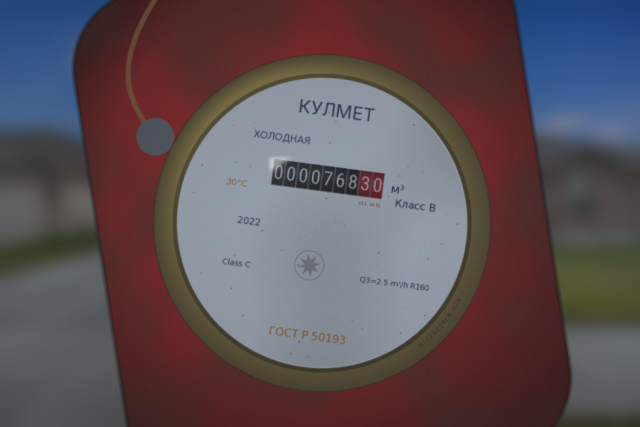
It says 768.30 m³
